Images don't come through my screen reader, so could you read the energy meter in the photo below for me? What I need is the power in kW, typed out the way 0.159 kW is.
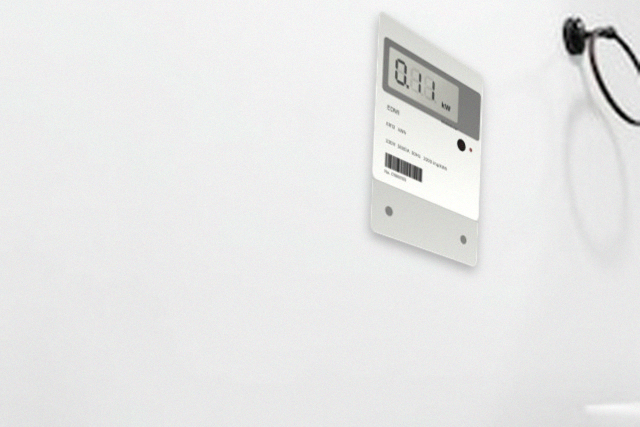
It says 0.11 kW
